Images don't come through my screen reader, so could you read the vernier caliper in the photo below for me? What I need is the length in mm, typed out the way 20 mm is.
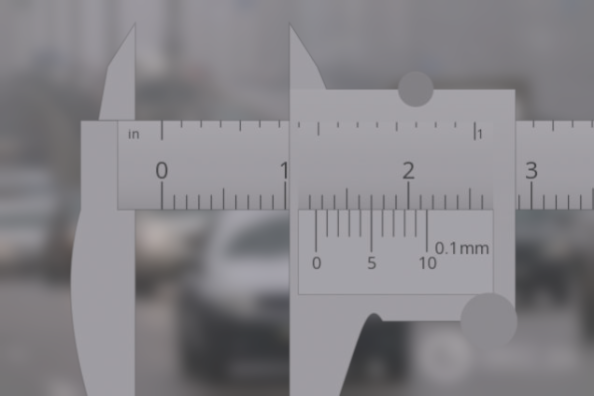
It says 12.5 mm
